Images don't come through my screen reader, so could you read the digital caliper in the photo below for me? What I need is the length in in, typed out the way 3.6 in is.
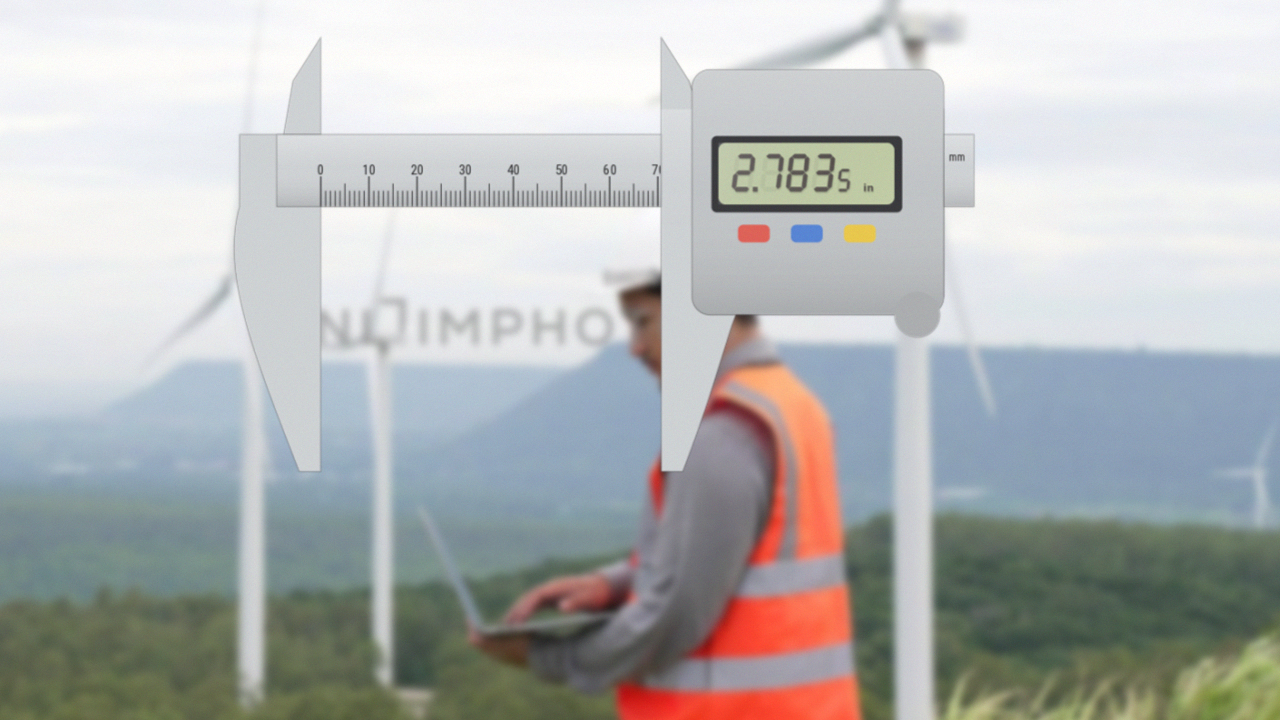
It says 2.7835 in
